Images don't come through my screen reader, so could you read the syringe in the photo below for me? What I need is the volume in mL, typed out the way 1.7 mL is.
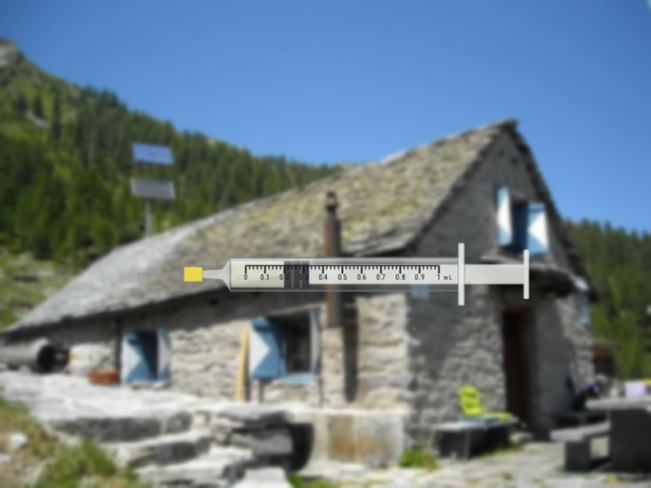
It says 0.2 mL
